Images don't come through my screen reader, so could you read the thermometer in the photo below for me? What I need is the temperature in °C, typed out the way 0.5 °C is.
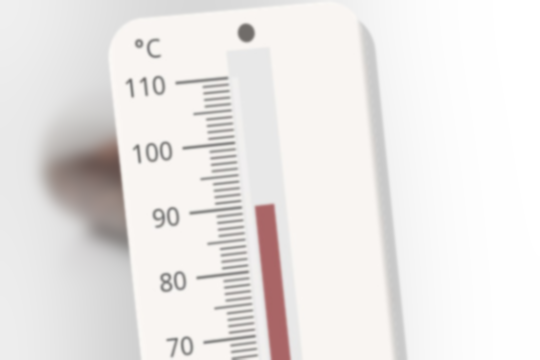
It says 90 °C
